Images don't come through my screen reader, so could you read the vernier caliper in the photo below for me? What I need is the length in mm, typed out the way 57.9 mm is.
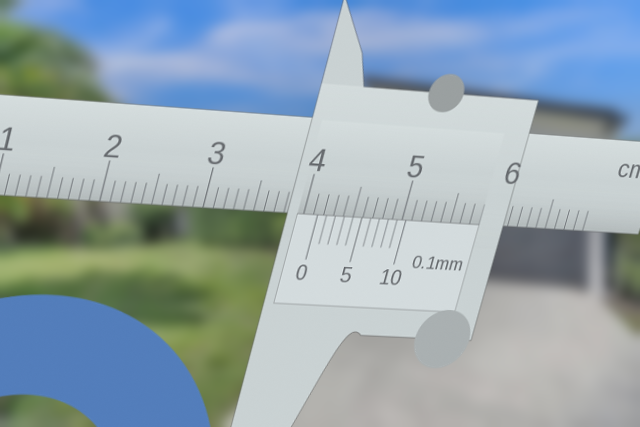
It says 41.4 mm
